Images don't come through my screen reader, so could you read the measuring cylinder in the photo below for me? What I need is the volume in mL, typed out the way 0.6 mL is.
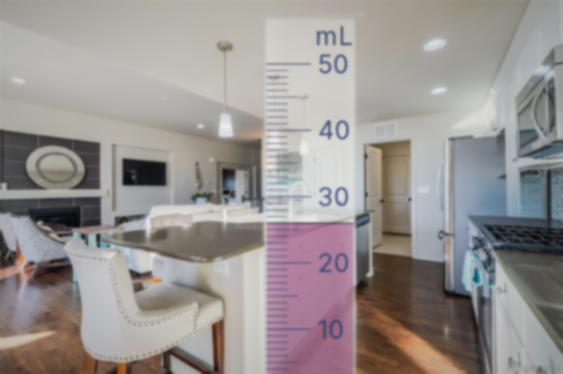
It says 26 mL
